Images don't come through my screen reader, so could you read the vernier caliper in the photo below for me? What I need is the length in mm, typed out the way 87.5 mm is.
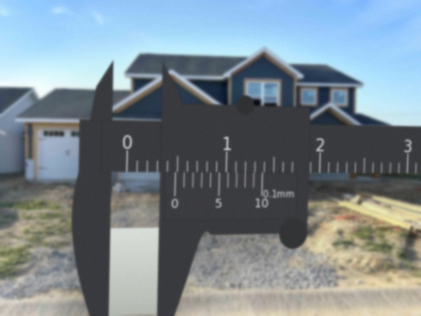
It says 4.8 mm
